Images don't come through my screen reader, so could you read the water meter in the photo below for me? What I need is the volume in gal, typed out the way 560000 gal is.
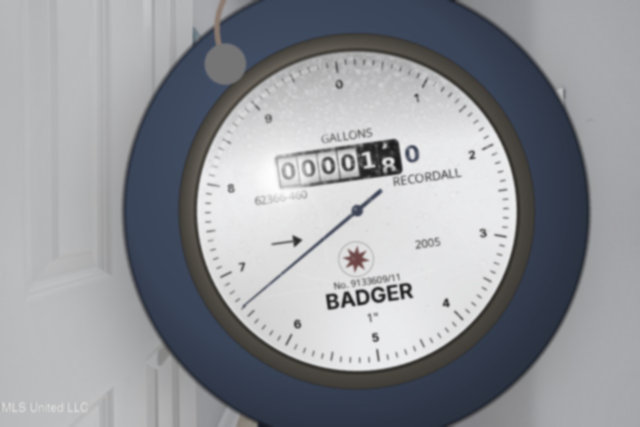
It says 176.6 gal
